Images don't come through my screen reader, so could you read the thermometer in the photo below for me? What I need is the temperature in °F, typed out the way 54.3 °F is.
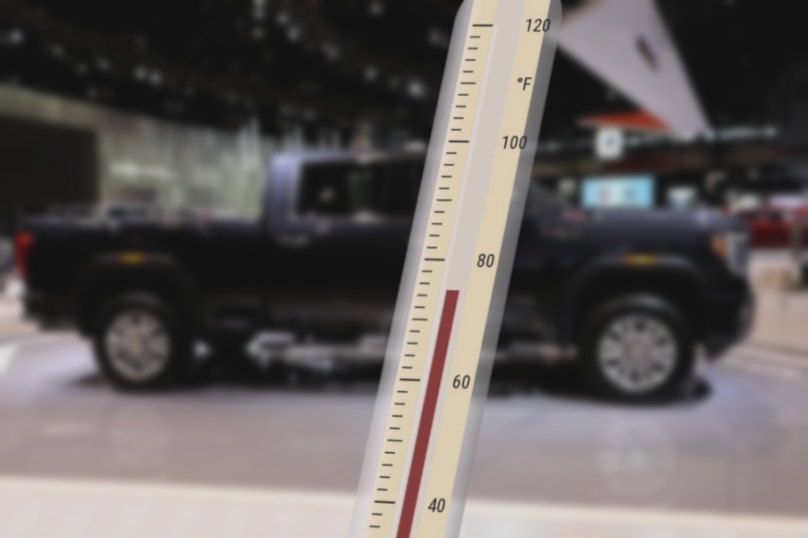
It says 75 °F
